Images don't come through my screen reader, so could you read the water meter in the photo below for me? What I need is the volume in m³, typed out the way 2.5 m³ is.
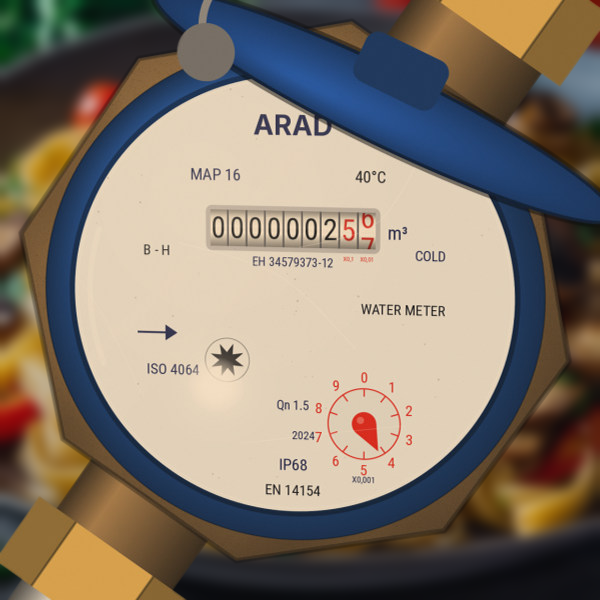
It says 2.564 m³
